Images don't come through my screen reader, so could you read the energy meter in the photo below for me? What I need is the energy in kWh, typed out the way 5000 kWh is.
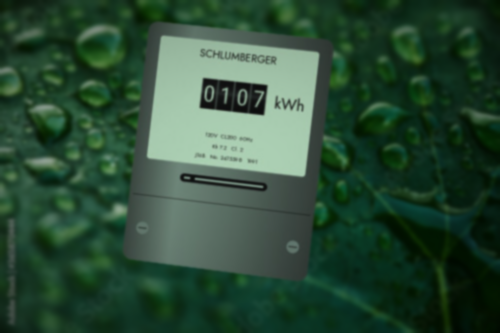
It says 107 kWh
